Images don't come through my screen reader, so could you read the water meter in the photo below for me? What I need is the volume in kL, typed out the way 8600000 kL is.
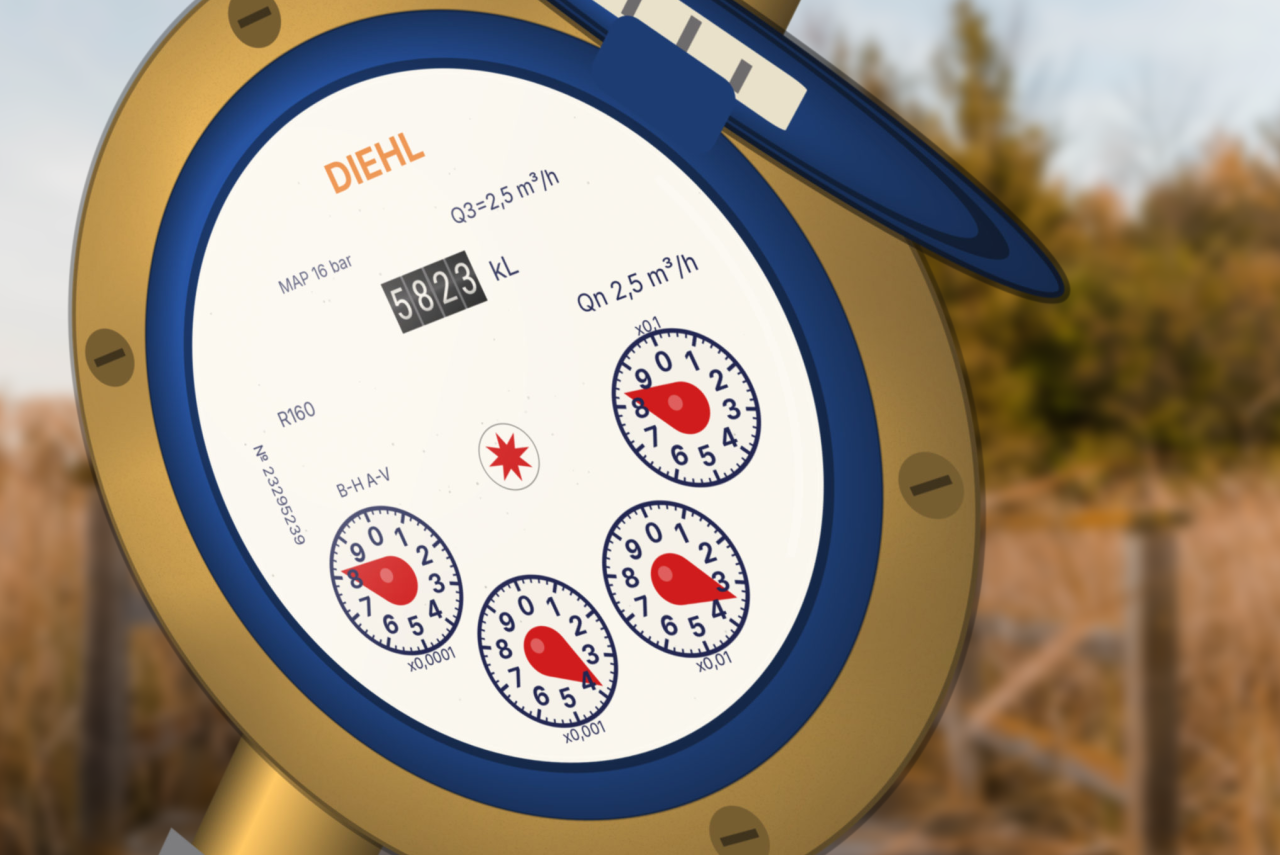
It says 5823.8338 kL
